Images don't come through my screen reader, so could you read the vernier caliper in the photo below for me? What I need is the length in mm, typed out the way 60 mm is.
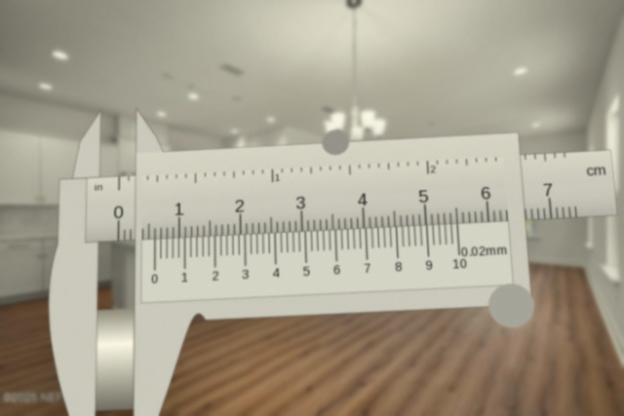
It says 6.0 mm
